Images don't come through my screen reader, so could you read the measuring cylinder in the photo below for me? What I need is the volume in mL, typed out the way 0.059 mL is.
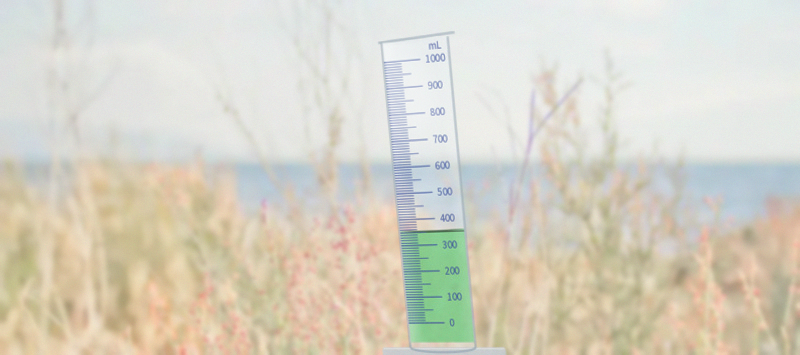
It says 350 mL
